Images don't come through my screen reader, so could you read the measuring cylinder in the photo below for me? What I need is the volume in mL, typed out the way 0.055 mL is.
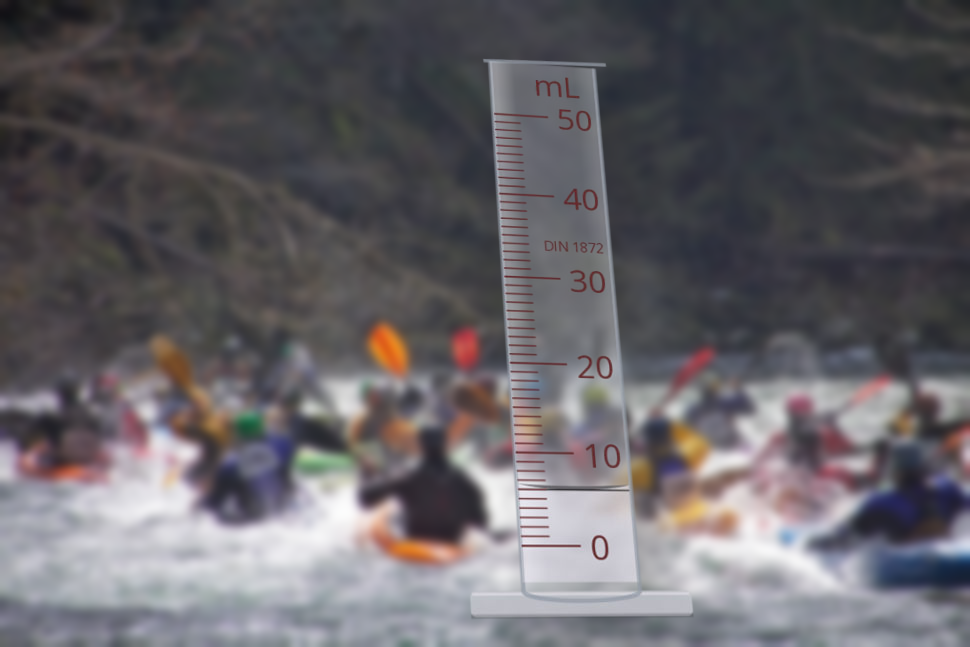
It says 6 mL
